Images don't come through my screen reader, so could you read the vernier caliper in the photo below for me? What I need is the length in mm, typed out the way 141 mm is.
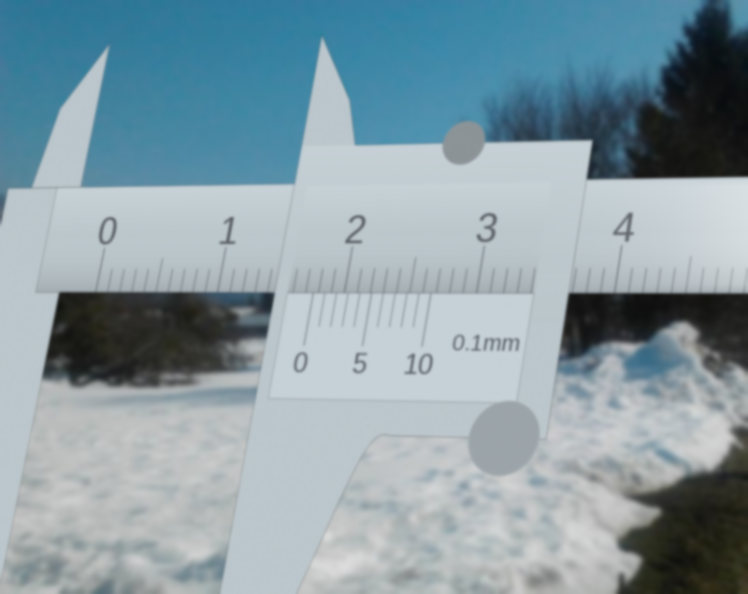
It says 17.6 mm
